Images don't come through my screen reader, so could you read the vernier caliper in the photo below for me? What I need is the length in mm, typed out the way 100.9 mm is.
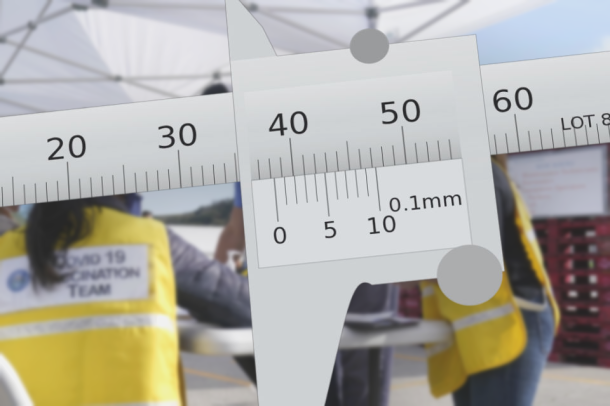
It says 38.3 mm
